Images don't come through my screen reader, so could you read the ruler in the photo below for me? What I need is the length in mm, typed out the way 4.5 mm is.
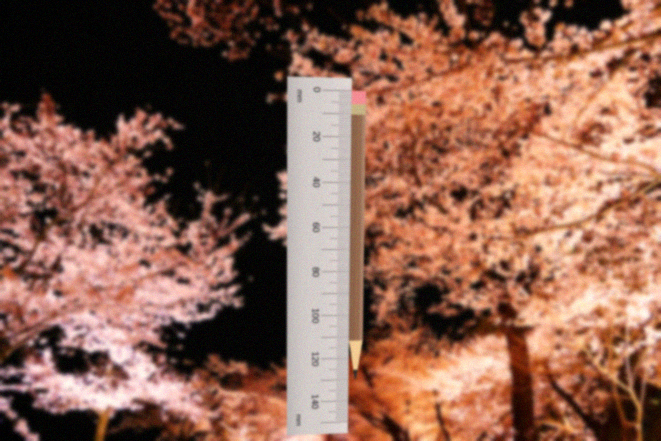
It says 130 mm
